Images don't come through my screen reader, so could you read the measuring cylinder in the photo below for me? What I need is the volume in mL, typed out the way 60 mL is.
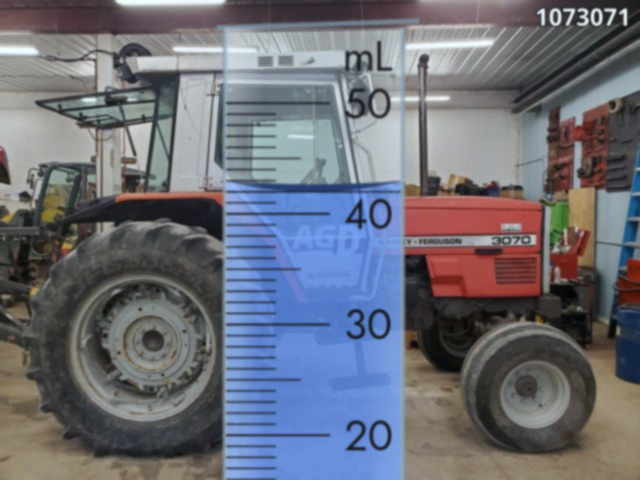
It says 42 mL
